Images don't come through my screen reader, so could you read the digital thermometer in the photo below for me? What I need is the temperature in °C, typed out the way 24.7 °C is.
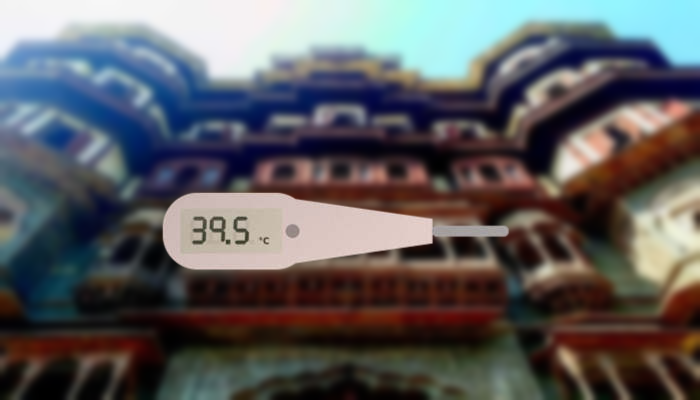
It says 39.5 °C
